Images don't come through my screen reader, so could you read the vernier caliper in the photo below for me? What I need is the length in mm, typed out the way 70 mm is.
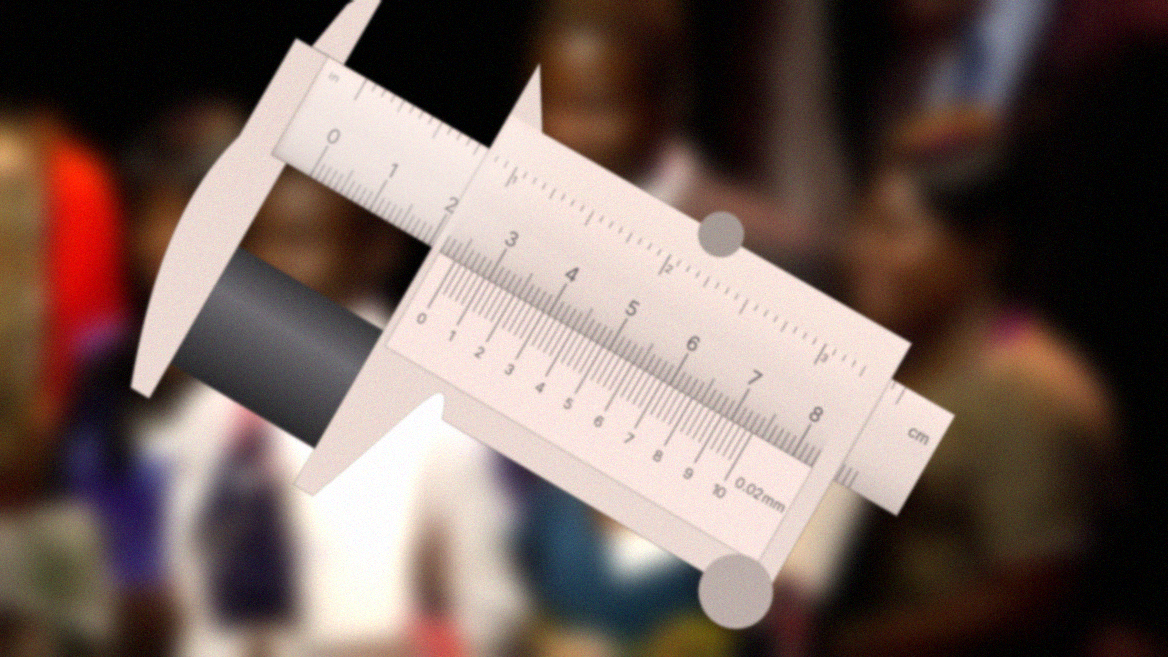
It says 24.5 mm
